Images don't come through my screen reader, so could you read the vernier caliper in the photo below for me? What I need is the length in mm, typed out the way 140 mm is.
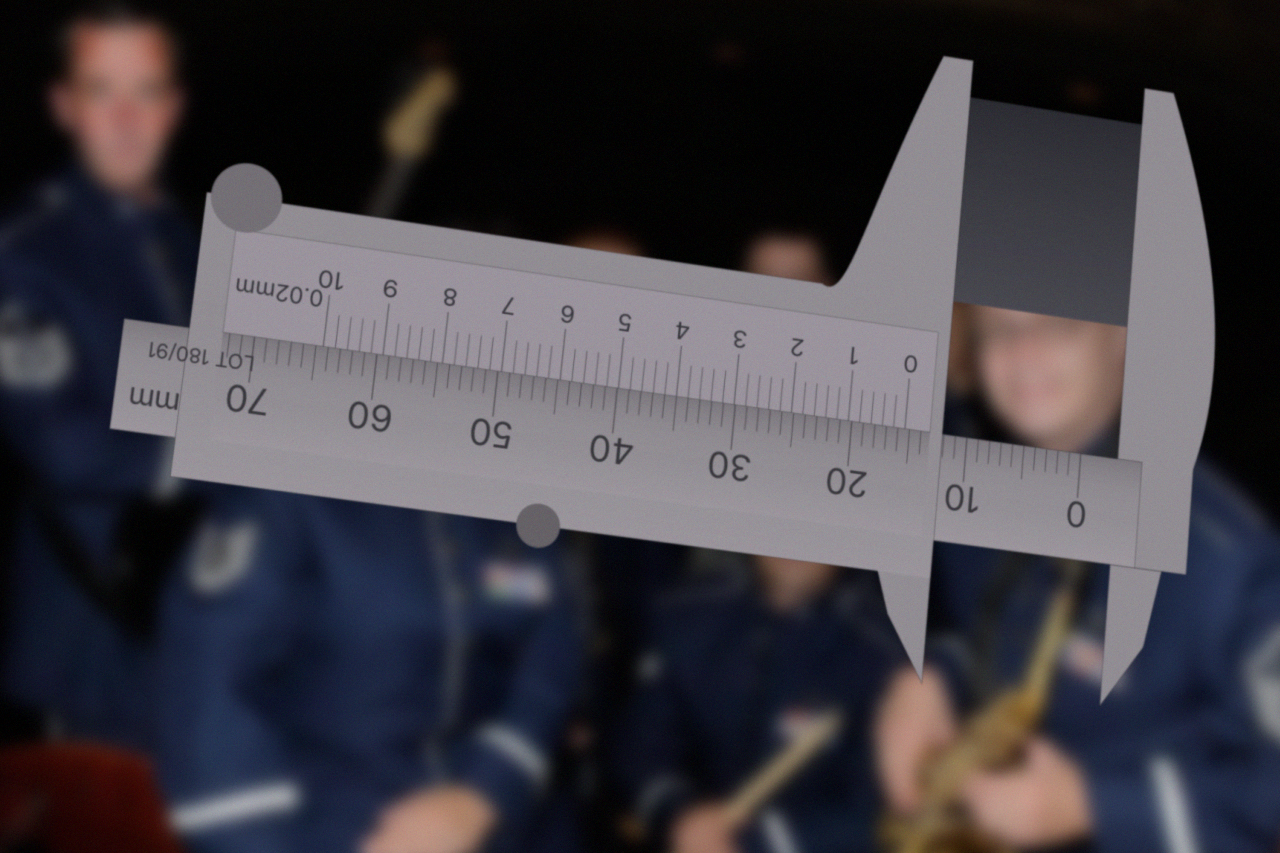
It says 15.4 mm
